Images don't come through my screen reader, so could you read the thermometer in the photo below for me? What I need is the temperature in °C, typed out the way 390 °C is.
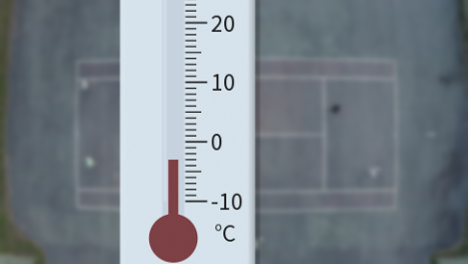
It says -3 °C
